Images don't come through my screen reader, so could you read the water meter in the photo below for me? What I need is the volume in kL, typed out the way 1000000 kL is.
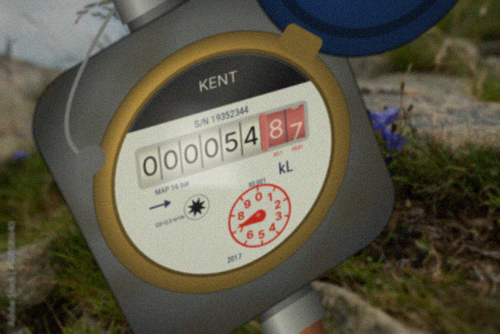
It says 54.867 kL
